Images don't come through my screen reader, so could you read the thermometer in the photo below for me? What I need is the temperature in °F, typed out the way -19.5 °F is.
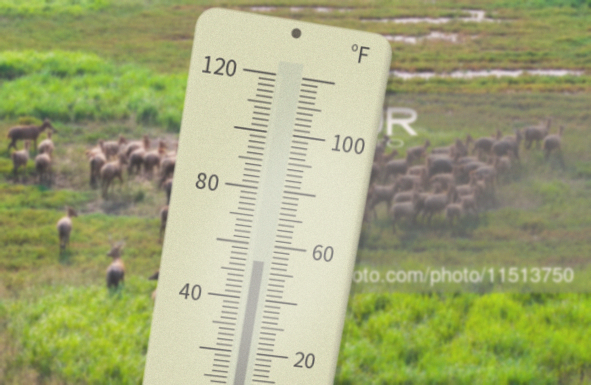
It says 54 °F
